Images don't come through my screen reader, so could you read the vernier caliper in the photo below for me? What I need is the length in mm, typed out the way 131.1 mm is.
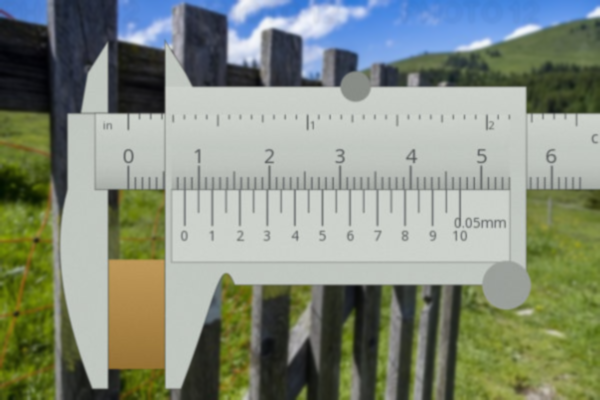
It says 8.0 mm
